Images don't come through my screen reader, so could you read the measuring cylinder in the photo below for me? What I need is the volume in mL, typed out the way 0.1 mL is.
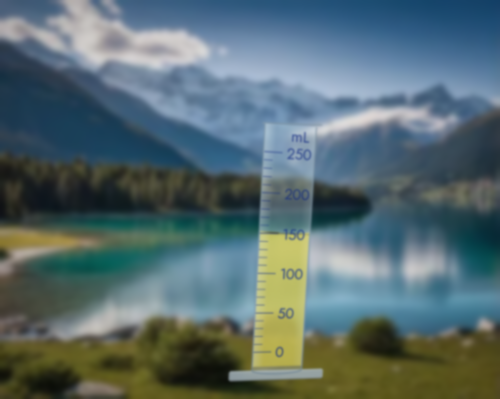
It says 150 mL
